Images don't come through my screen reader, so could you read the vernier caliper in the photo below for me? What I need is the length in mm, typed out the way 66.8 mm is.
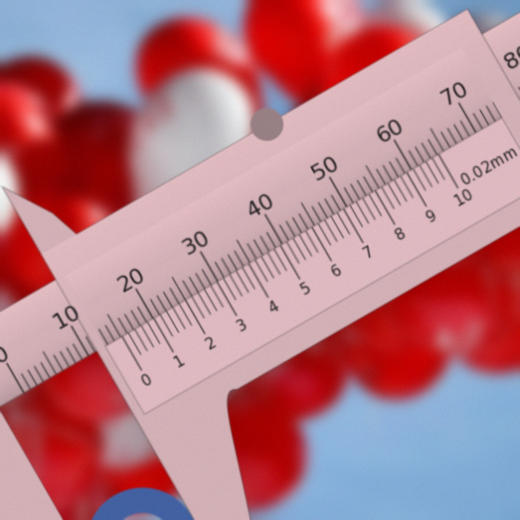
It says 15.2 mm
